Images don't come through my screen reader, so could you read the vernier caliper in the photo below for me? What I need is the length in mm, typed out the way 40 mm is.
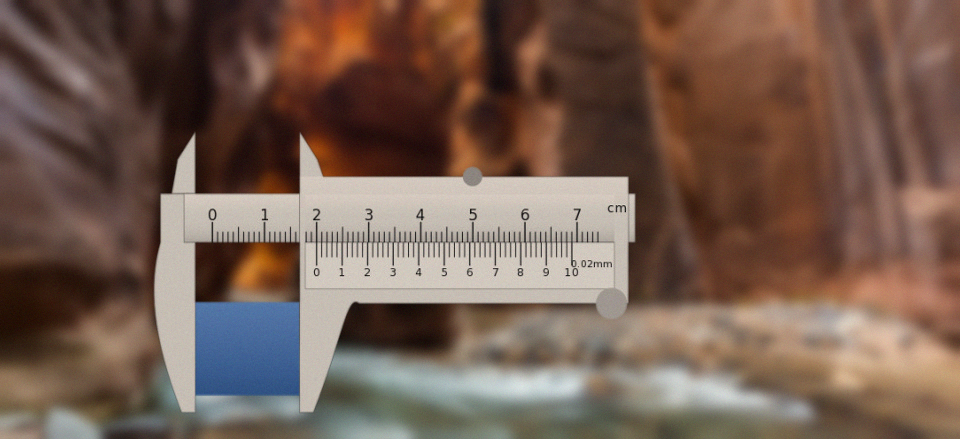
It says 20.0 mm
